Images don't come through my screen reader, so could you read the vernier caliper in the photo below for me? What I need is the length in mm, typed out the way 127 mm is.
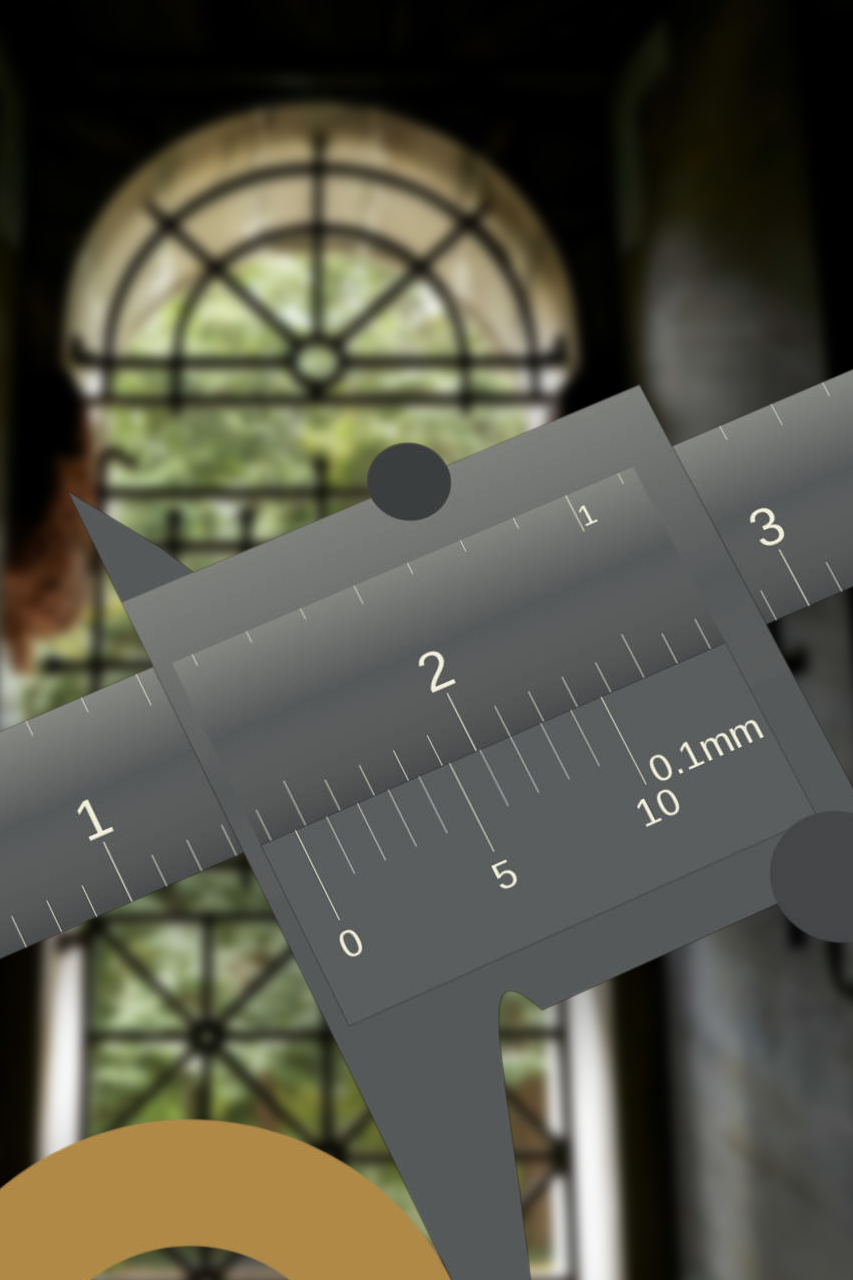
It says 14.7 mm
